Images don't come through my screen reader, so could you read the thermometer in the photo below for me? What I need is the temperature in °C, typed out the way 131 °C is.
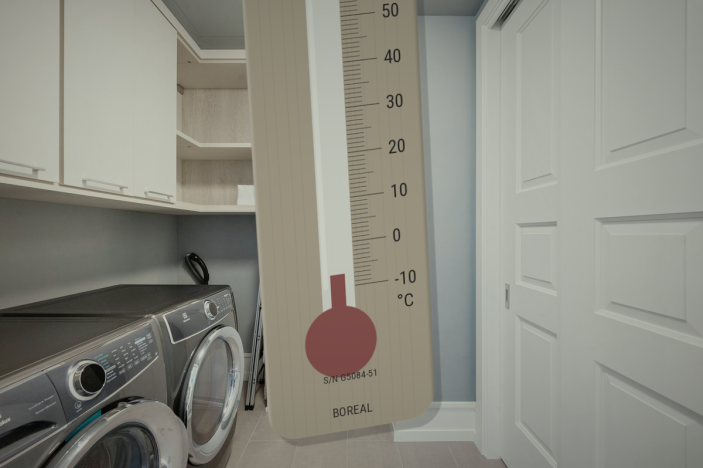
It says -7 °C
